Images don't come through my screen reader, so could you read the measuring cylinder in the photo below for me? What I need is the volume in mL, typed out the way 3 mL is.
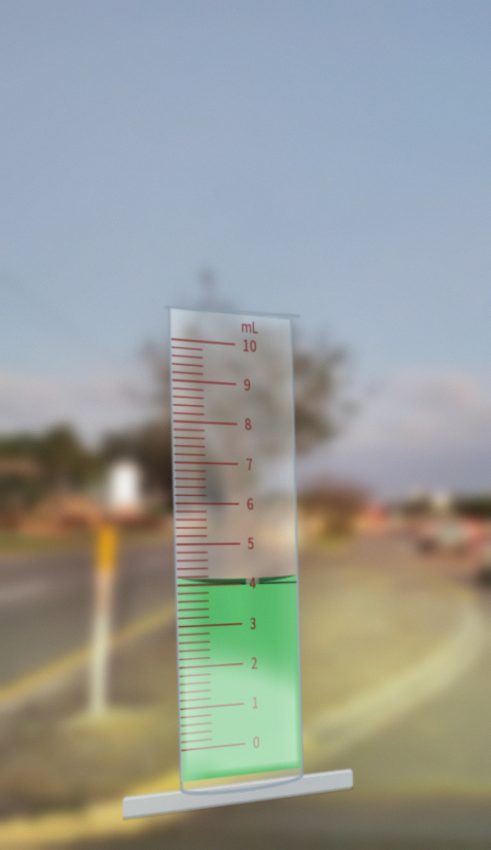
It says 4 mL
